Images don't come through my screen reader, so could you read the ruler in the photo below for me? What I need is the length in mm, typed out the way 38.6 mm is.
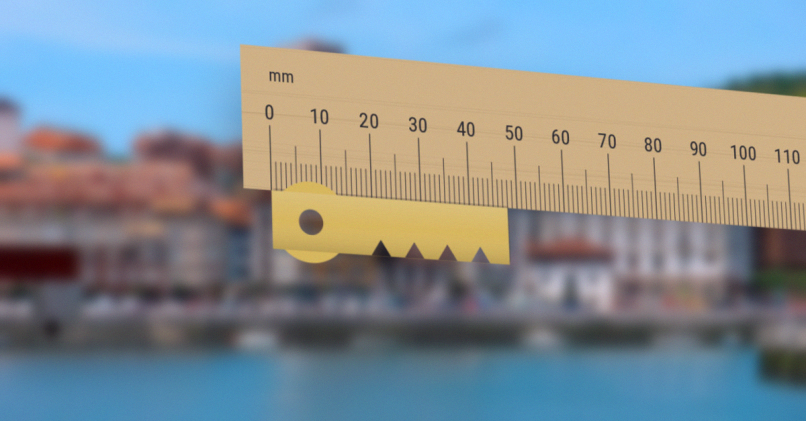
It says 48 mm
